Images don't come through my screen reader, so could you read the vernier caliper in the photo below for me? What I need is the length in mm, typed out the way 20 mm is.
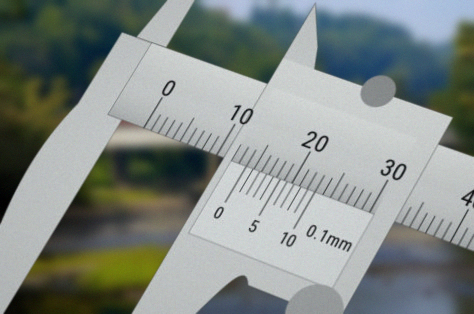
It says 14.0 mm
